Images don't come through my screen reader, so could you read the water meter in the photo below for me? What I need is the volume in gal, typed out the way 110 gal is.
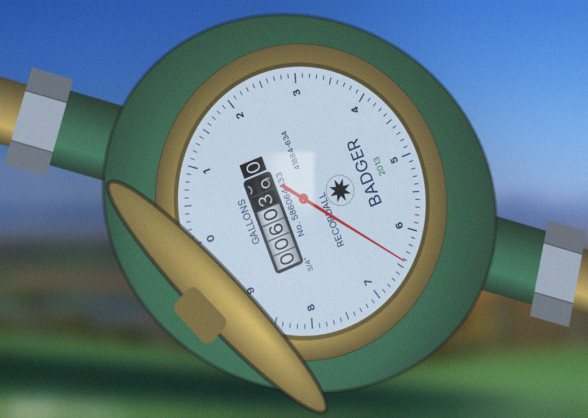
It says 60386.4 gal
